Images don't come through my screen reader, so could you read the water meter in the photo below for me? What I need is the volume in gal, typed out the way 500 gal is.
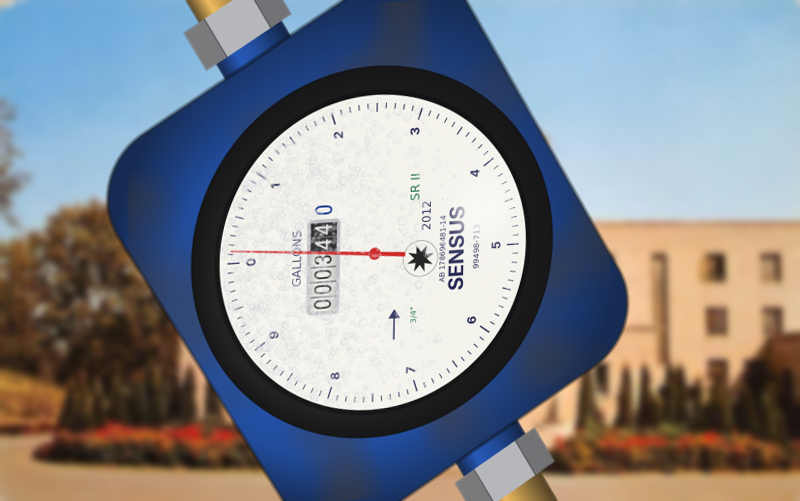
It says 3440.1 gal
